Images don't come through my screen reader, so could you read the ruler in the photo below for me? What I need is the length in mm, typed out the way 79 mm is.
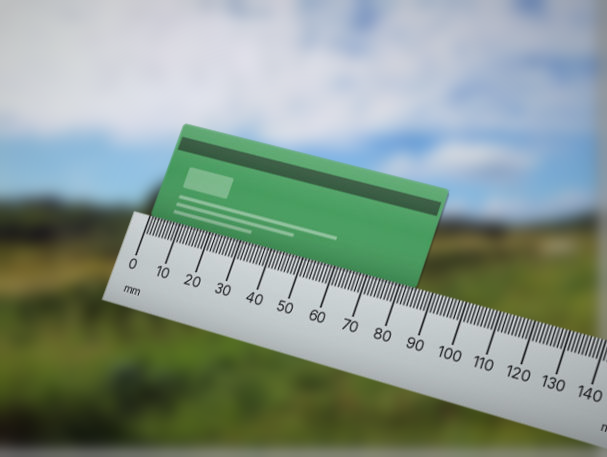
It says 85 mm
